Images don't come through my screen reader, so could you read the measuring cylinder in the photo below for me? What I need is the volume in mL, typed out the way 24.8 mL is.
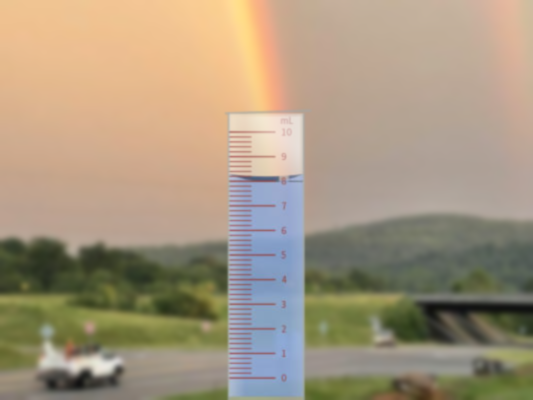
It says 8 mL
